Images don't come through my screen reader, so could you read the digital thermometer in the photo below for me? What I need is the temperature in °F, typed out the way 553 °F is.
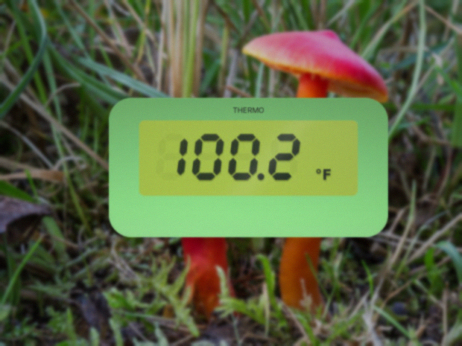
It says 100.2 °F
